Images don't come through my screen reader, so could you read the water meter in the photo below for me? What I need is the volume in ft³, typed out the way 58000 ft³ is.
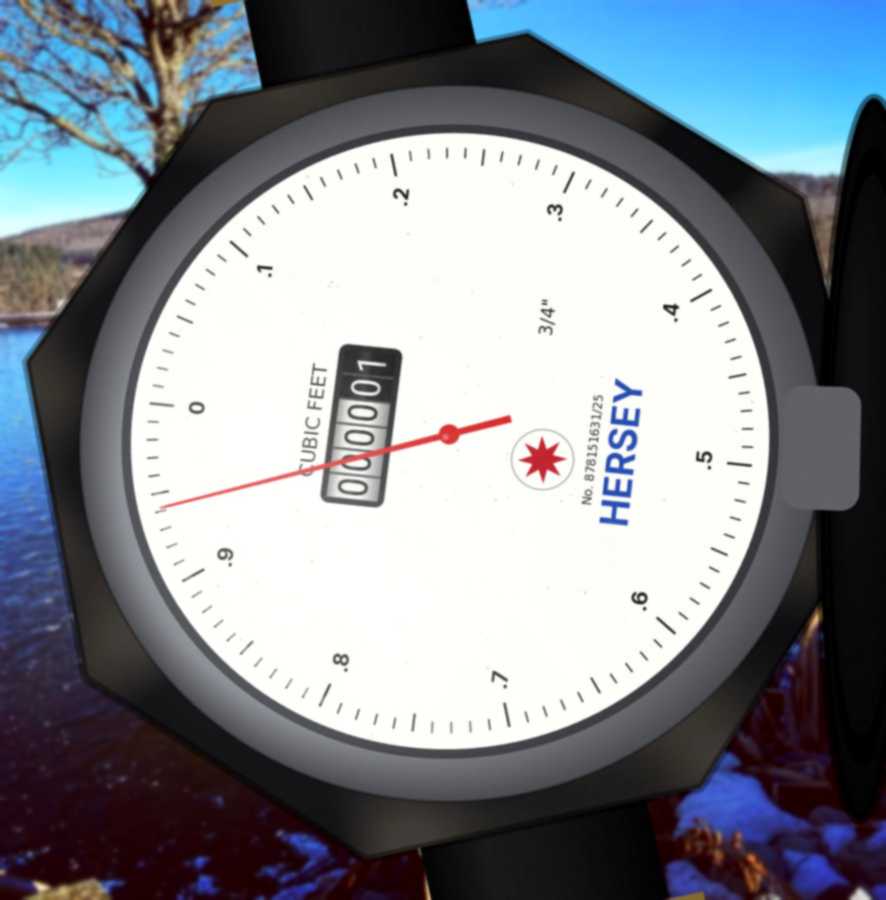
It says 0.94 ft³
